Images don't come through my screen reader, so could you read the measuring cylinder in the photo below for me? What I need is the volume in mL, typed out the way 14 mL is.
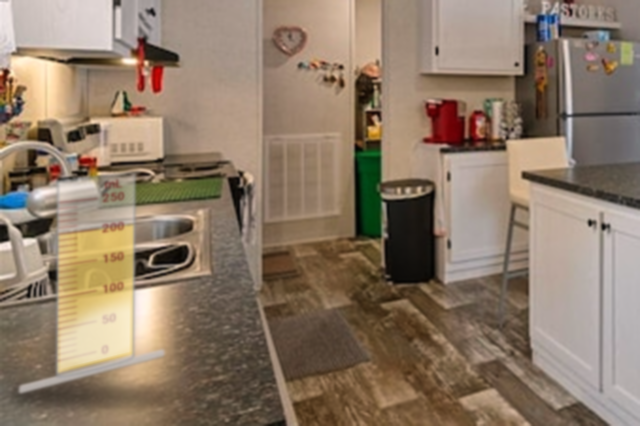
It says 200 mL
